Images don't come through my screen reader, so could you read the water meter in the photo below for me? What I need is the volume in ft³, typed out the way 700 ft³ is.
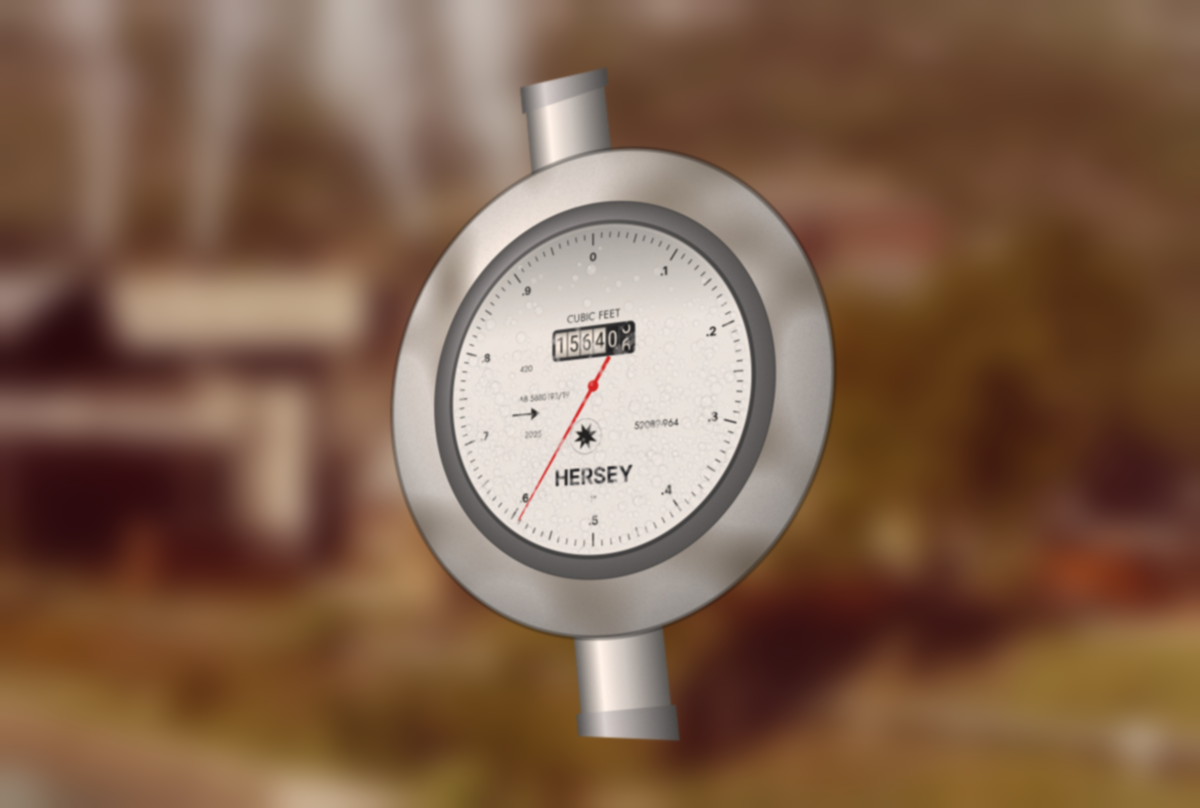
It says 156405.59 ft³
